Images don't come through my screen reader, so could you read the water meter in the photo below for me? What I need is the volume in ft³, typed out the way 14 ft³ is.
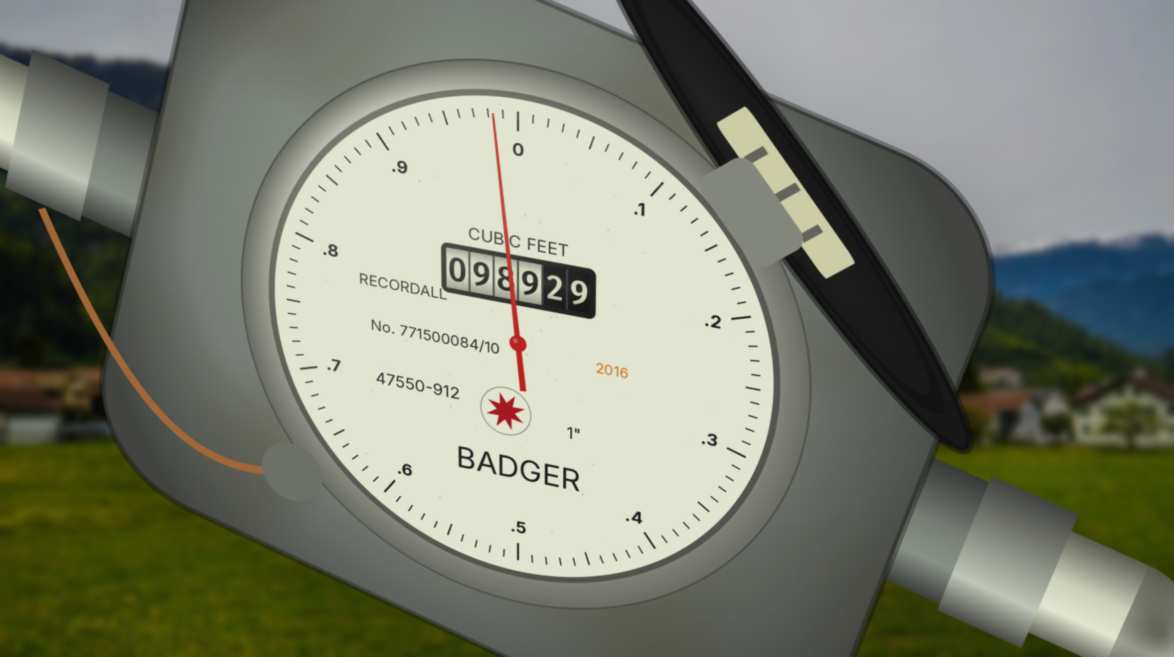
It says 98928.98 ft³
